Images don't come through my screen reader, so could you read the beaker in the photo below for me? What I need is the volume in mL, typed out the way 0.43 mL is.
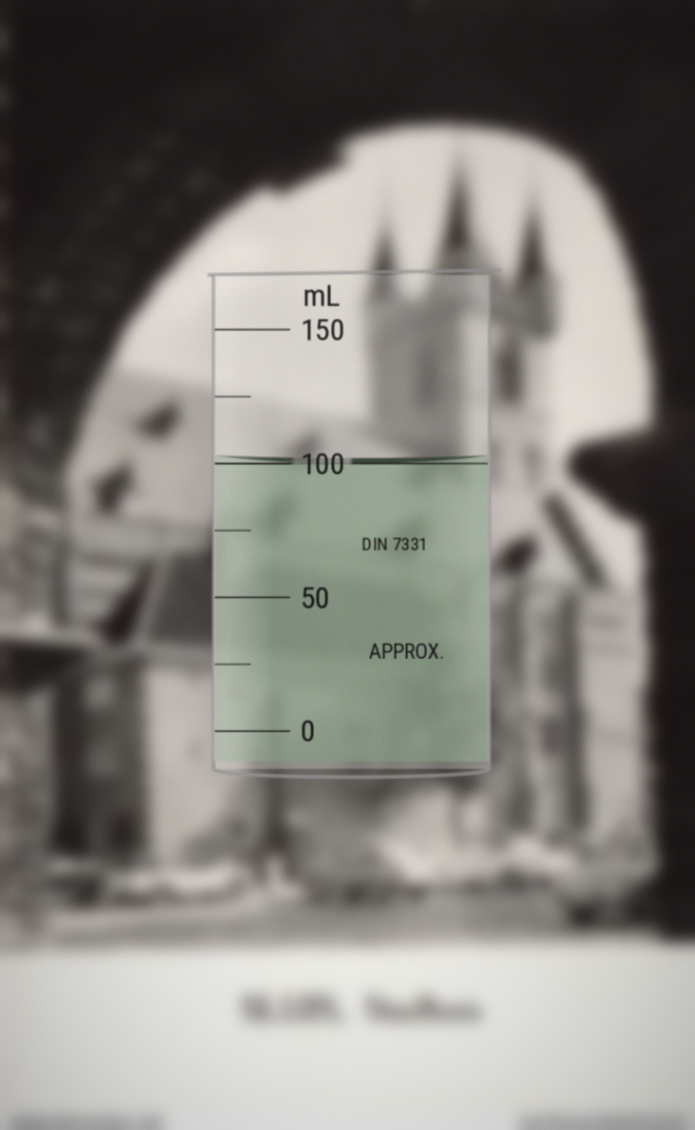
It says 100 mL
